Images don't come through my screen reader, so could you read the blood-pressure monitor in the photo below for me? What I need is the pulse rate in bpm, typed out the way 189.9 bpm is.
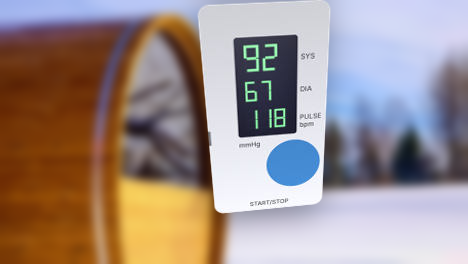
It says 118 bpm
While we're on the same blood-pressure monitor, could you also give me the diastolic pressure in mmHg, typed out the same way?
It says 67 mmHg
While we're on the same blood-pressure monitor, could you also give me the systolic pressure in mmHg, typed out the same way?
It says 92 mmHg
